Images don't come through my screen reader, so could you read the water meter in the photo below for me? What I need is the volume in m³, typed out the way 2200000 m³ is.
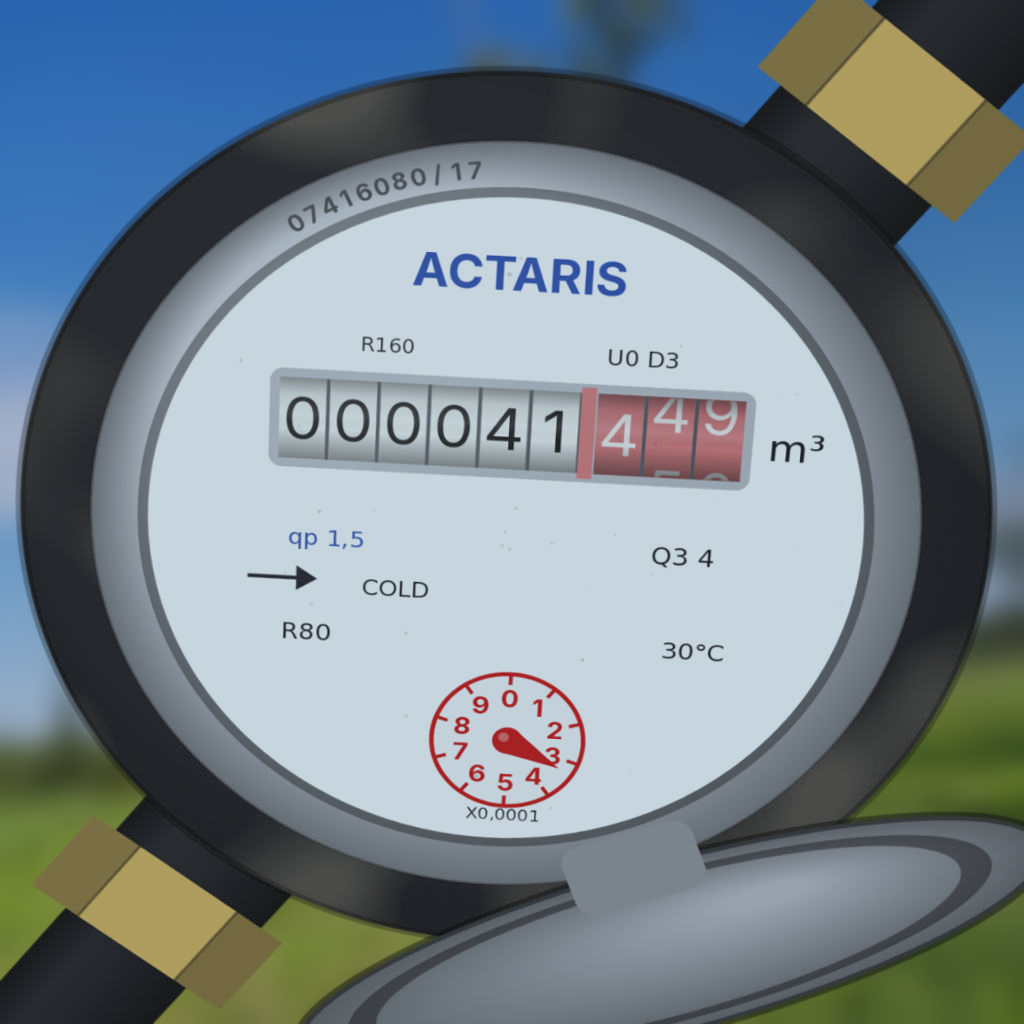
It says 41.4493 m³
